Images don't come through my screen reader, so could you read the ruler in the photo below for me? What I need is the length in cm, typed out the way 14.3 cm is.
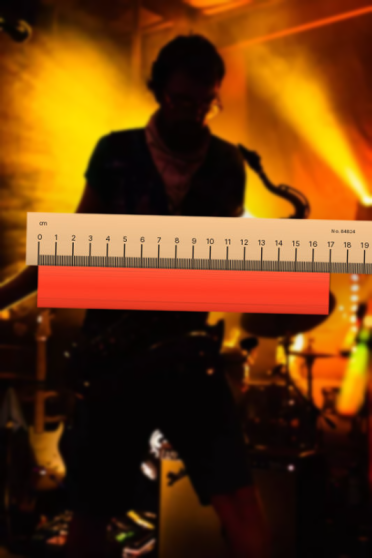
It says 17 cm
